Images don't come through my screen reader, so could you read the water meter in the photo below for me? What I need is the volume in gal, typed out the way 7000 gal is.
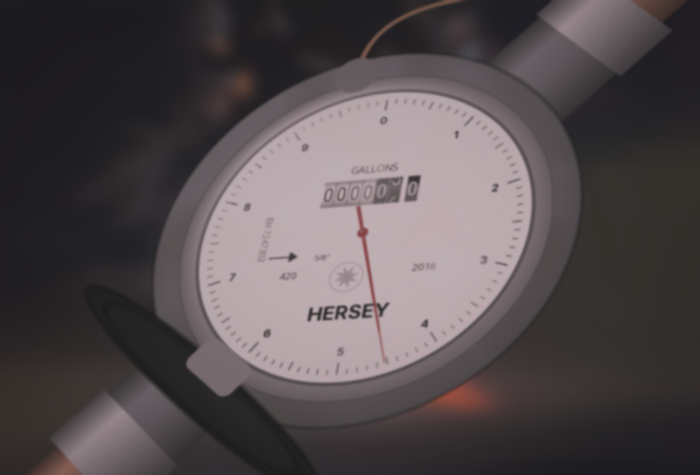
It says 54.5 gal
